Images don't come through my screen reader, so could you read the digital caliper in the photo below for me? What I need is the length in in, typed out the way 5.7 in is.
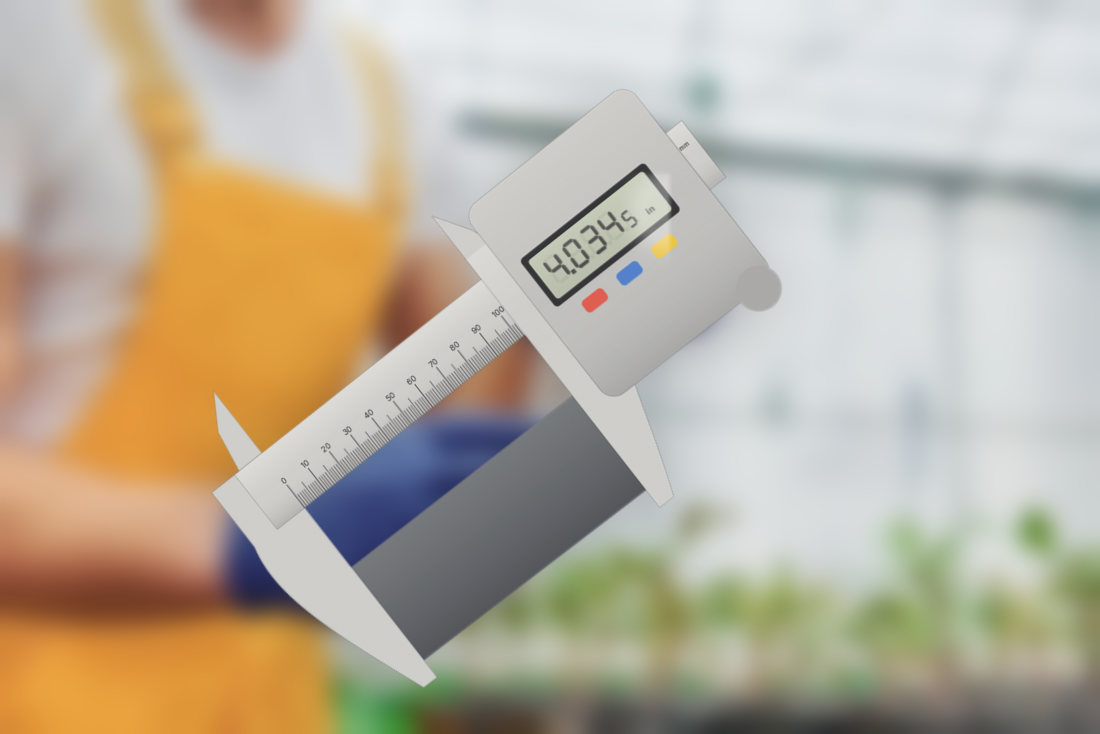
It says 4.0345 in
